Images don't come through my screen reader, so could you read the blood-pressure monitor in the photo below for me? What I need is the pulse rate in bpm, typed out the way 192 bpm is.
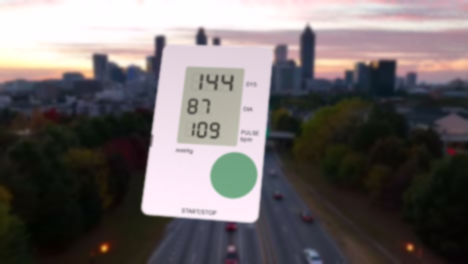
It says 109 bpm
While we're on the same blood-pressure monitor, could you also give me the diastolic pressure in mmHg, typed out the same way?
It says 87 mmHg
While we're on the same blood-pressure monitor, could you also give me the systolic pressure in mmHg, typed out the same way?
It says 144 mmHg
